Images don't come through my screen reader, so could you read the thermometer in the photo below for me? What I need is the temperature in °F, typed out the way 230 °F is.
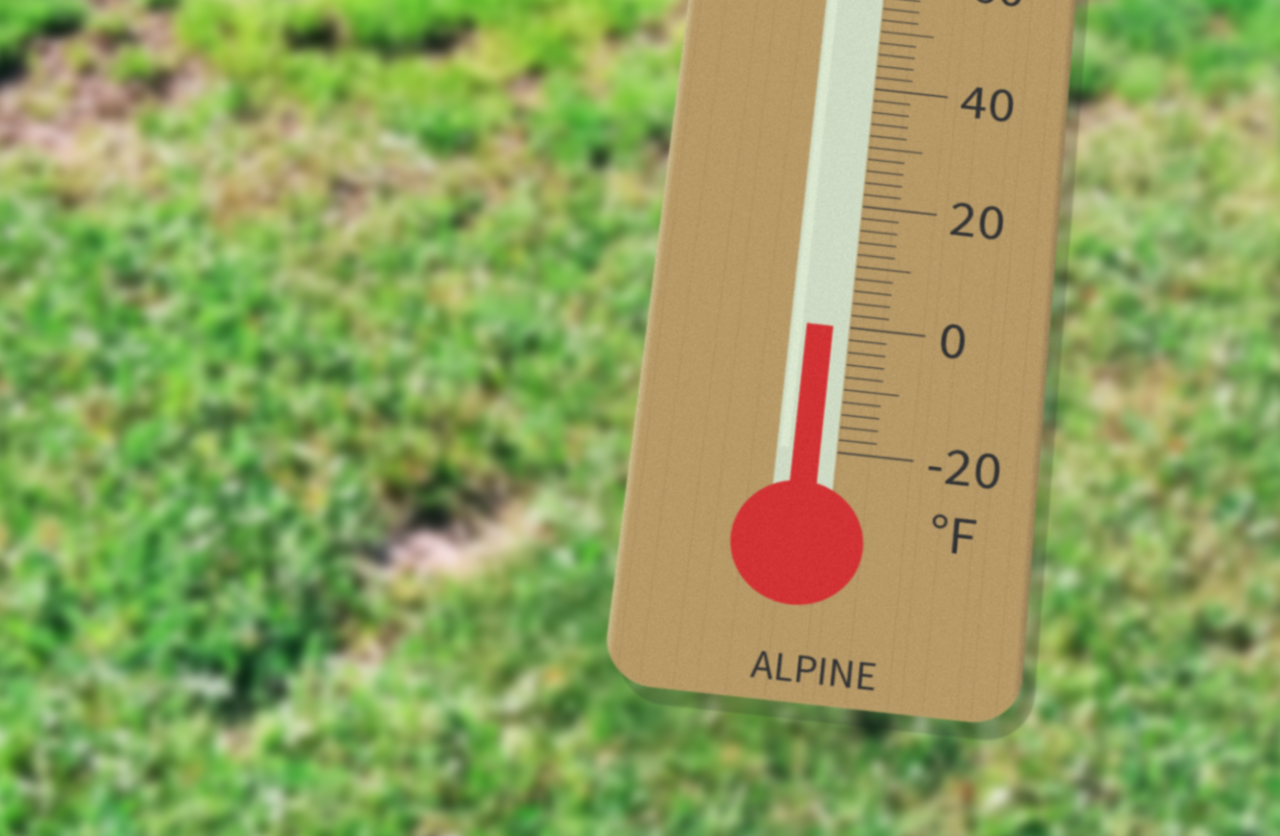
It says 0 °F
